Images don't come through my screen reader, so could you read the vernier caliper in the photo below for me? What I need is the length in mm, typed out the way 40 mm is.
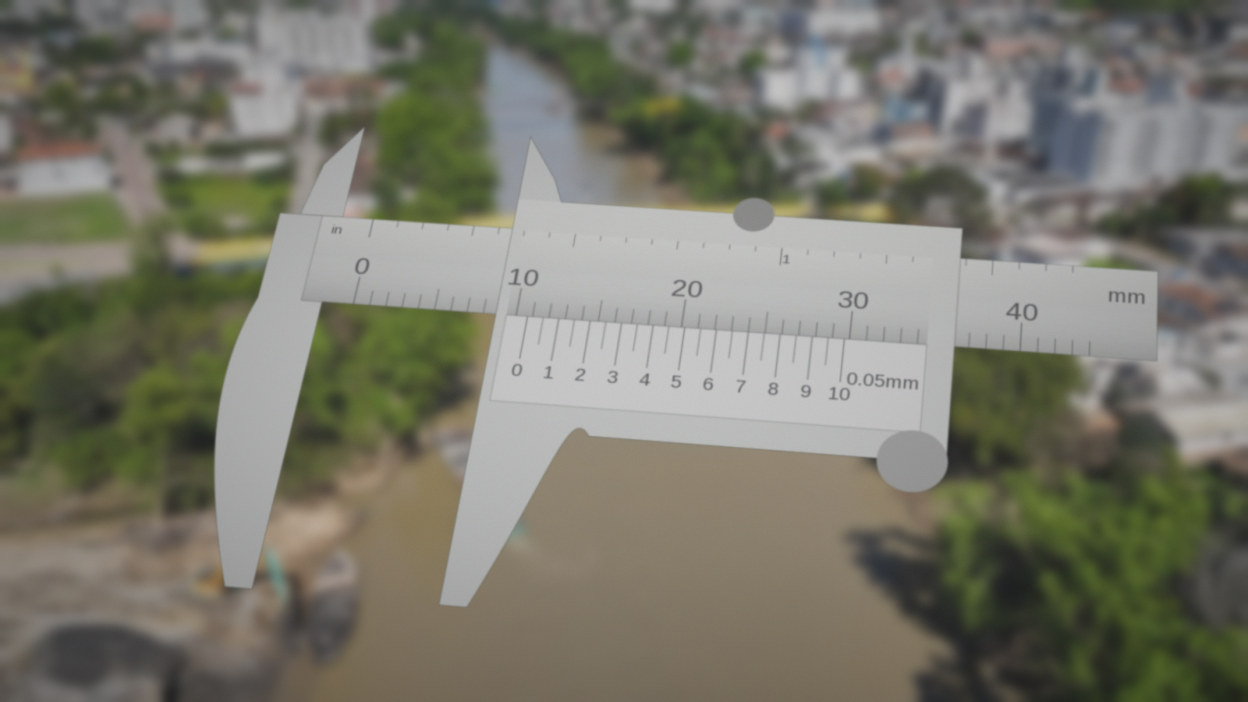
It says 10.7 mm
